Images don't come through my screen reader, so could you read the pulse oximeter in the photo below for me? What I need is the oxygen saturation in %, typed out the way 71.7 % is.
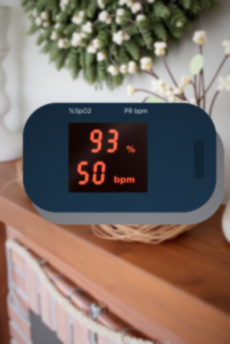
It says 93 %
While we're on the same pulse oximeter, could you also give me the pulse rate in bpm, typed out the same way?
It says 50 bpm
